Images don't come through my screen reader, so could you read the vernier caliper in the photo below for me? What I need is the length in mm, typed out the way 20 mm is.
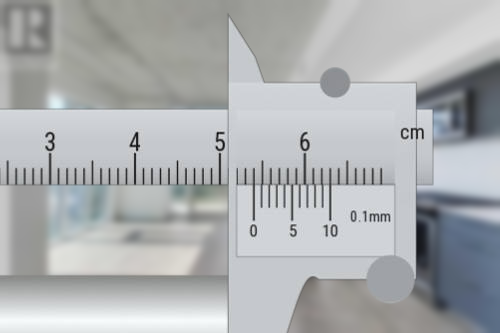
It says 54.0 mm
